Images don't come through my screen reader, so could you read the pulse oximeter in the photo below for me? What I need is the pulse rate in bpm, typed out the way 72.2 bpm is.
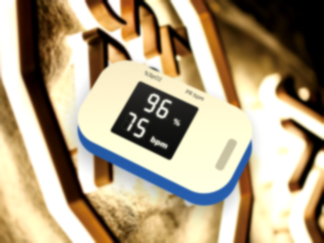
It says 75 bpm
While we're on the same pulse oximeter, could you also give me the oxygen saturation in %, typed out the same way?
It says 96 %
